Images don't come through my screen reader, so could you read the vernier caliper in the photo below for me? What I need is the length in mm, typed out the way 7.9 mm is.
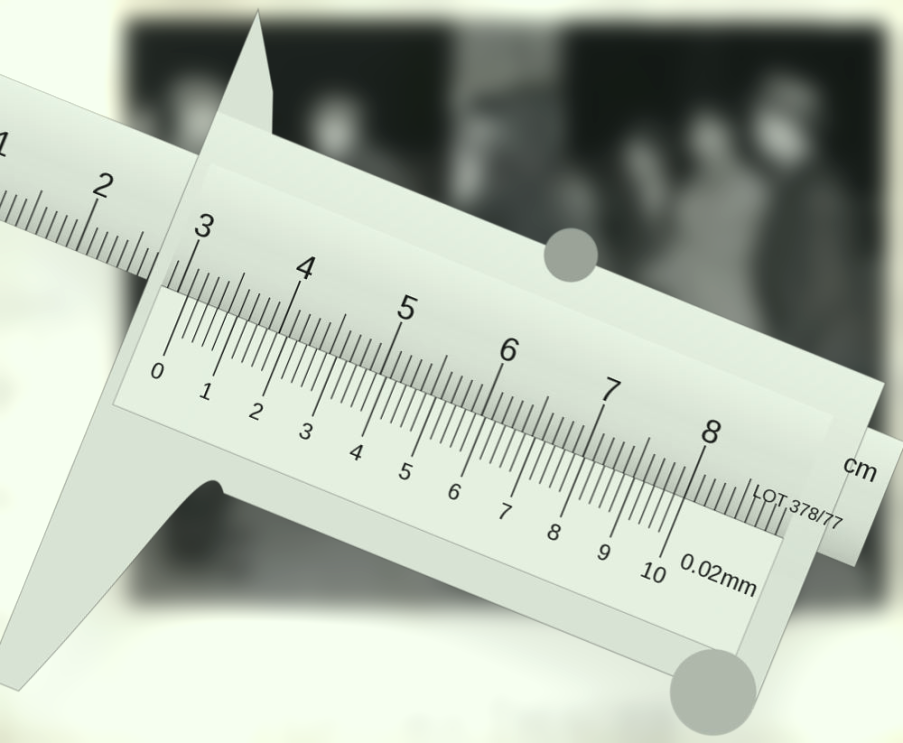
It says 31.0 mm
